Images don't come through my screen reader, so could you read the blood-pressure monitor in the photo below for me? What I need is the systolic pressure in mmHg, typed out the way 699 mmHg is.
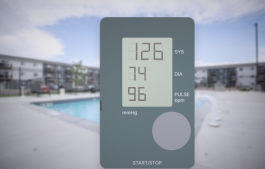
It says 126 mmHg
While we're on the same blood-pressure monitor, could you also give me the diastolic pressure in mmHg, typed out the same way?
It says 74 mmHg
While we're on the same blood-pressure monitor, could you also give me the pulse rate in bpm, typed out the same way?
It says 96 bpm
